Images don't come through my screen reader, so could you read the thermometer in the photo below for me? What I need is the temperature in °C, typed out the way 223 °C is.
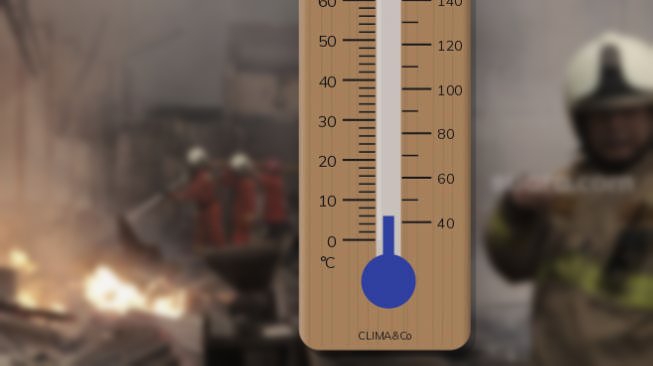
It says 6 °C
